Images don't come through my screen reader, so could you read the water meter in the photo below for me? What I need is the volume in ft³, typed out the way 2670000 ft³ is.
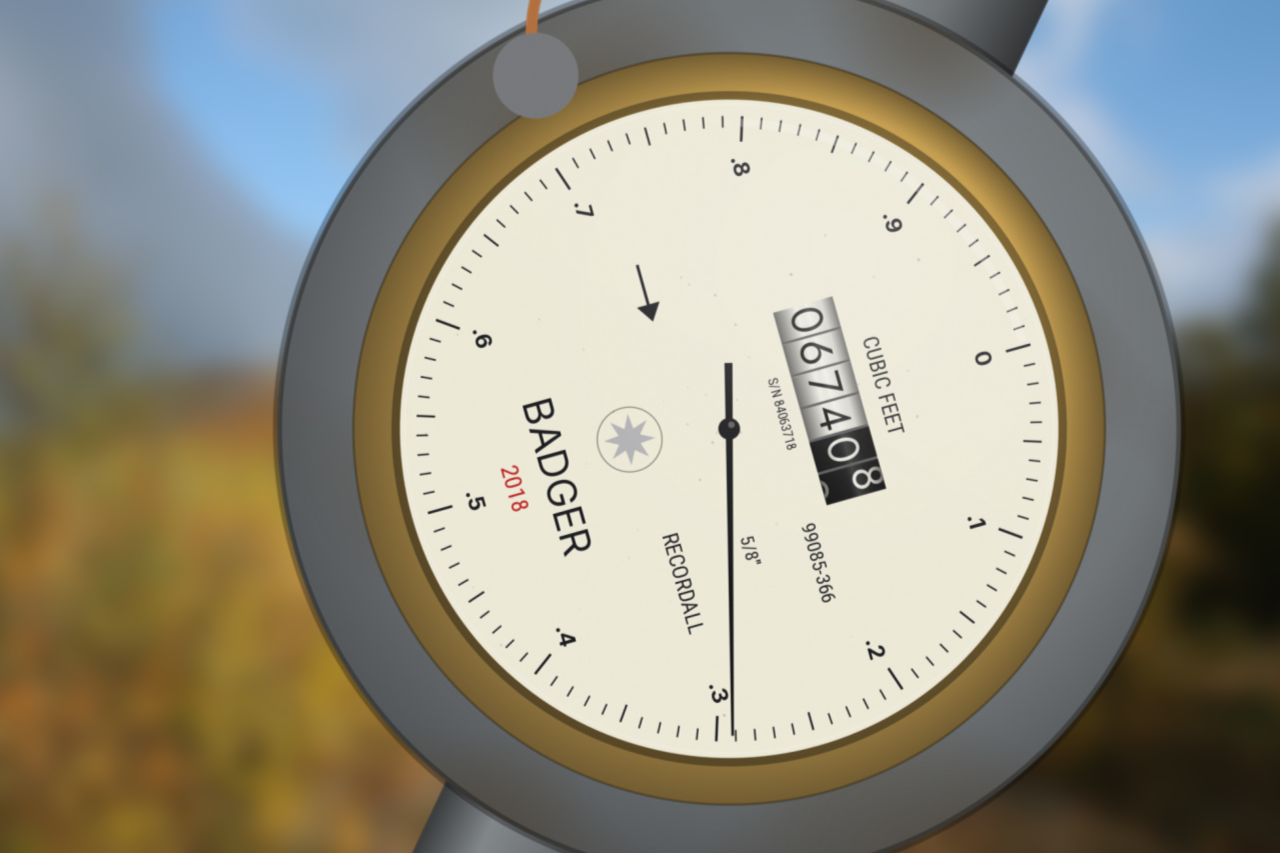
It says 67408.29 ft³
